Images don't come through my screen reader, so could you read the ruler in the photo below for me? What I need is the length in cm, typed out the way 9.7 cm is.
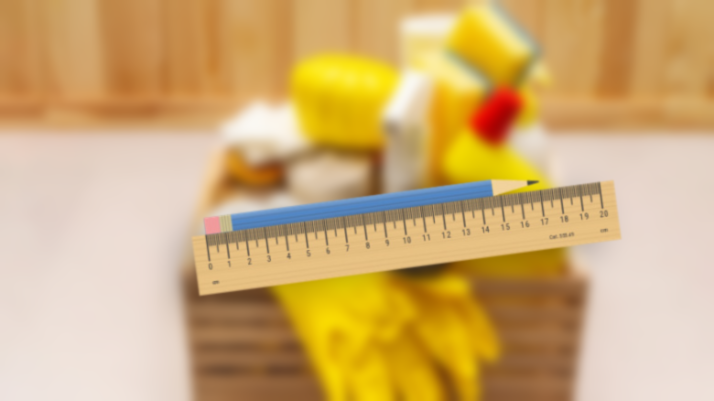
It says 17 cm
